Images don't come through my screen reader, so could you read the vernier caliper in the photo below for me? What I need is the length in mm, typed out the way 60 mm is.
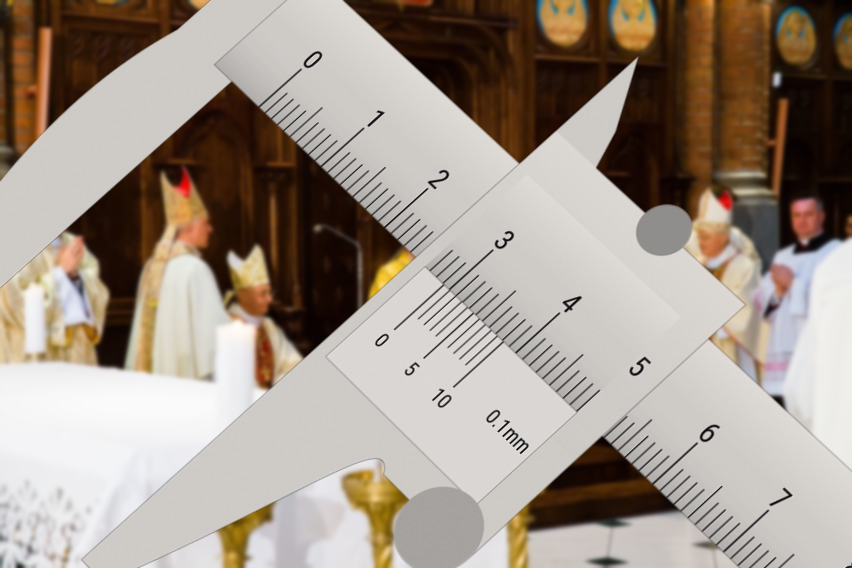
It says 29.2 mm
